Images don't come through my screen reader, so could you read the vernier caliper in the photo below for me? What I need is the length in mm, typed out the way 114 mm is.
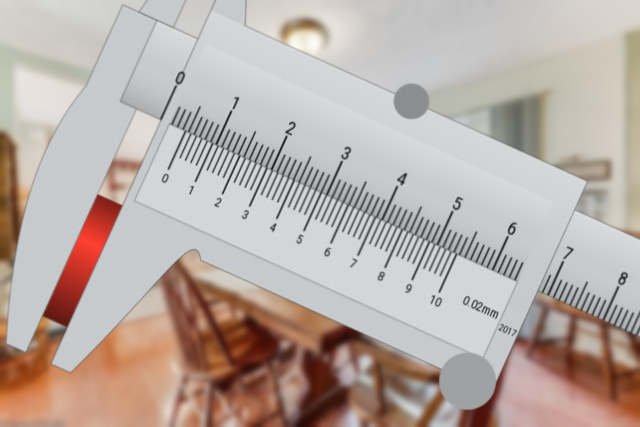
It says 4.5 mm
